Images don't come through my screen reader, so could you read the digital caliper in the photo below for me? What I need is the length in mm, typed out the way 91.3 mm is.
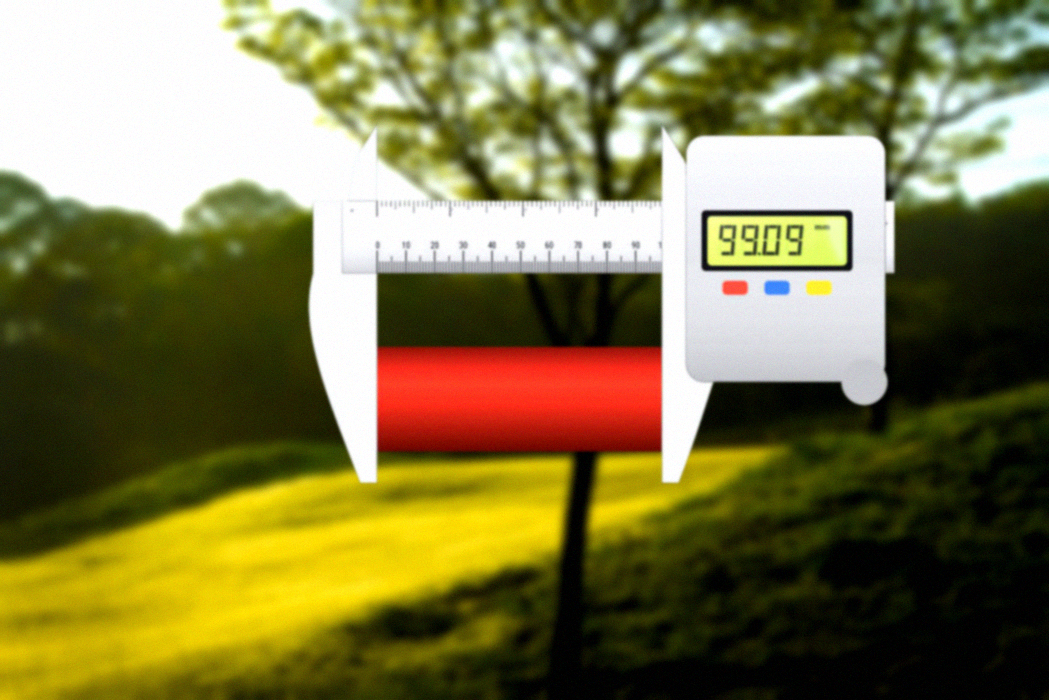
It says 99.09 mm
